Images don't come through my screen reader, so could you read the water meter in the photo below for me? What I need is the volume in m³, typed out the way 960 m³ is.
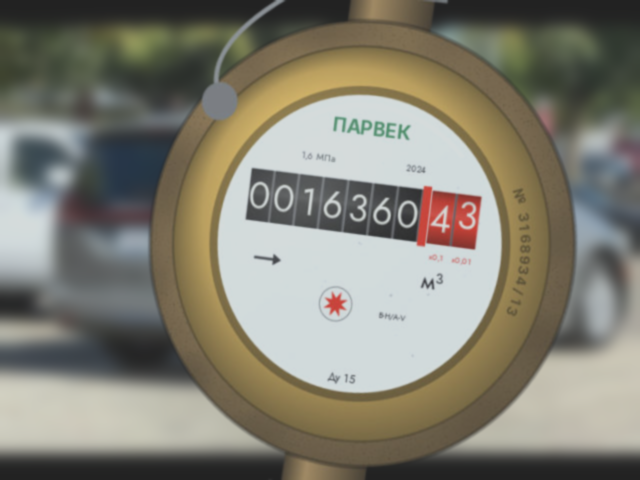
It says 16360.43 m³
